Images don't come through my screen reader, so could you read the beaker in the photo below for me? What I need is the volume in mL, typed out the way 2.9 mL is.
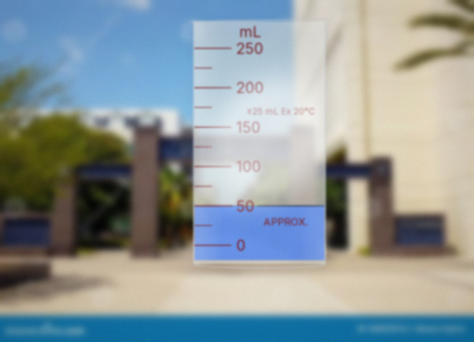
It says 50 mL
